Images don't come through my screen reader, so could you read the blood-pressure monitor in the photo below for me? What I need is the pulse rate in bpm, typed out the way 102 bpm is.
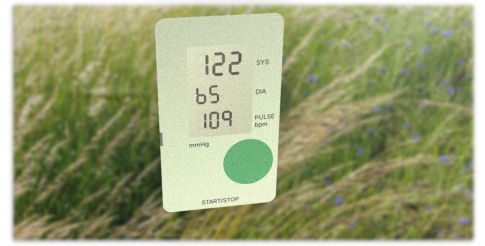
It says 109 bpm
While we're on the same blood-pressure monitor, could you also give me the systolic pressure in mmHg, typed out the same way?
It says 122 mmHg
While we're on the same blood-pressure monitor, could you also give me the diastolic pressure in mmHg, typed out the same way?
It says 65 mmHg
